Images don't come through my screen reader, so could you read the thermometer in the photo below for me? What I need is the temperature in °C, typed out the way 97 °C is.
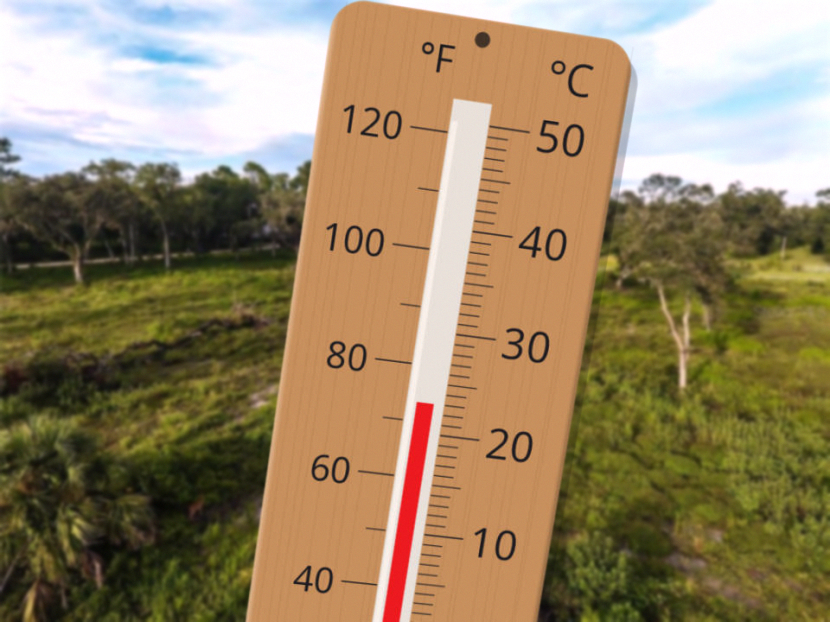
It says 23 °C
